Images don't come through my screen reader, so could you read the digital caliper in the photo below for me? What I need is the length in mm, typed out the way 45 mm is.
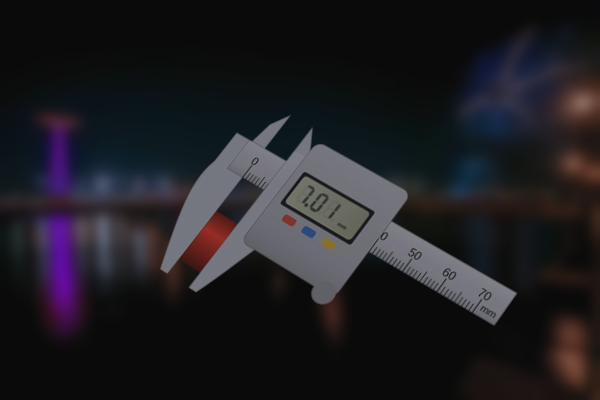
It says 7.01 mm
